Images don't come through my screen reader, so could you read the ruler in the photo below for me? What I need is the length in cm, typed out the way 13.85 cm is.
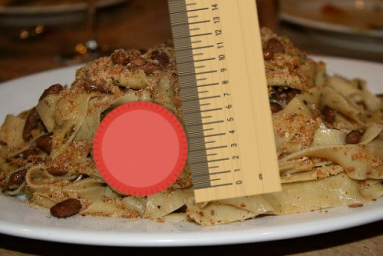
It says 7.5 cm
